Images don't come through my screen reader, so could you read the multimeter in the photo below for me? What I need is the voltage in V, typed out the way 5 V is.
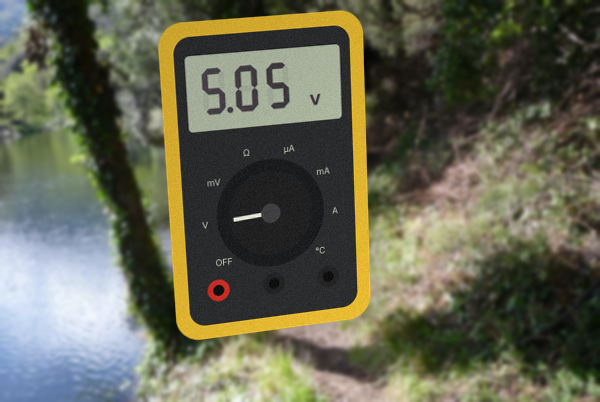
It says 5.05 V
